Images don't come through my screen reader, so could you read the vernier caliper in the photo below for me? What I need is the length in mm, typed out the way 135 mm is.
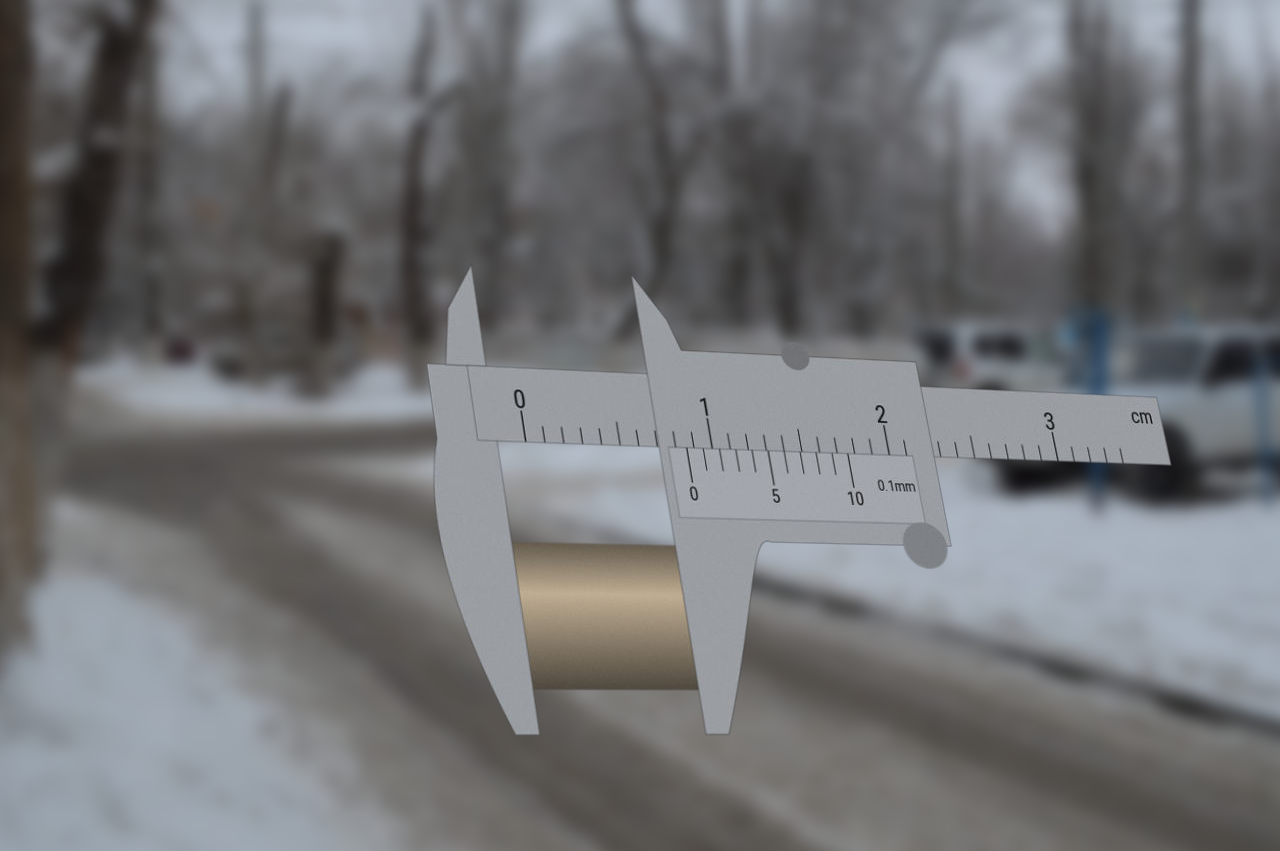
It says 8.6 mm
